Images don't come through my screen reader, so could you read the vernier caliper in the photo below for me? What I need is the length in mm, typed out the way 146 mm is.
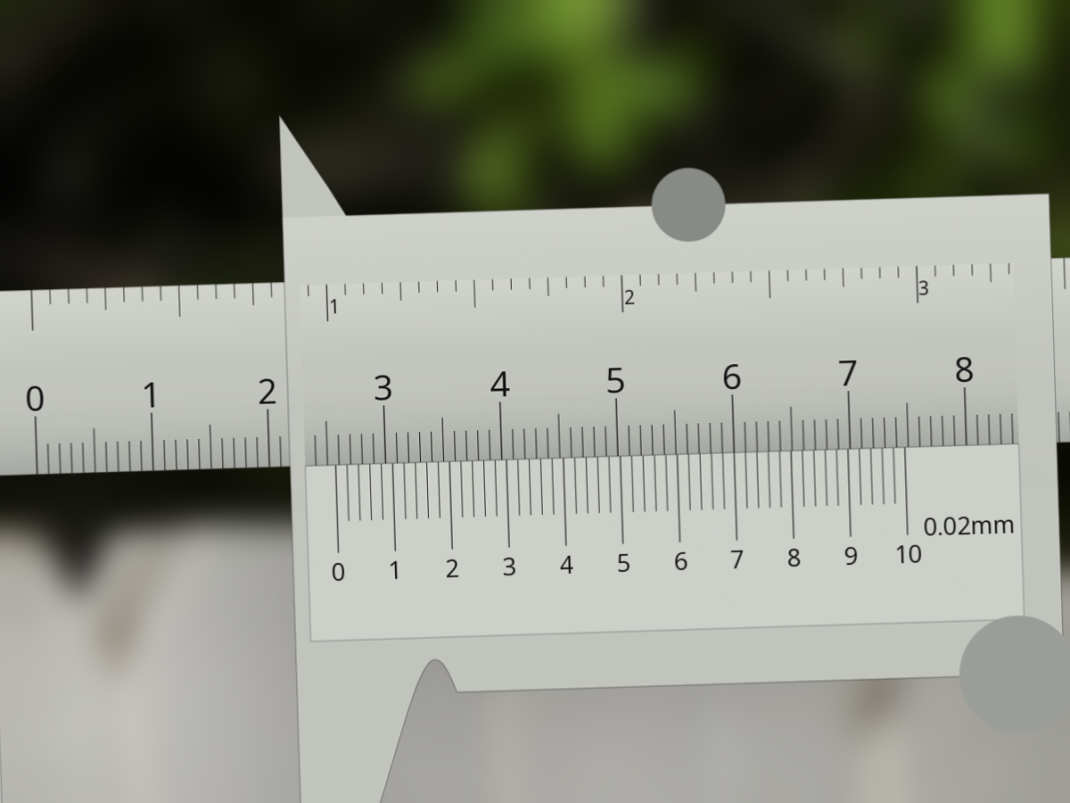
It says 25.7 mm
